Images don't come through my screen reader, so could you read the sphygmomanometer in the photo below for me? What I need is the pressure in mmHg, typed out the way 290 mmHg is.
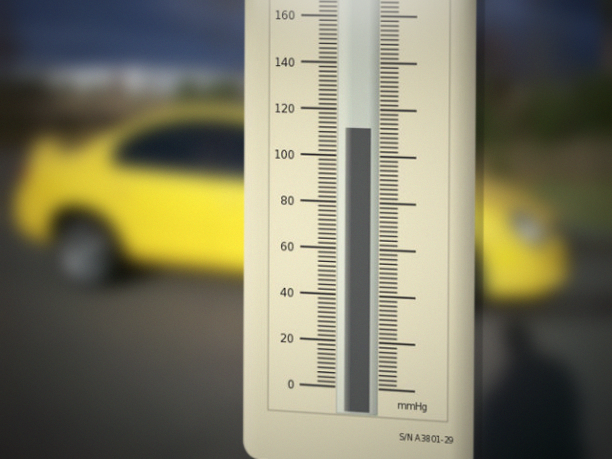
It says 112 mmHg
